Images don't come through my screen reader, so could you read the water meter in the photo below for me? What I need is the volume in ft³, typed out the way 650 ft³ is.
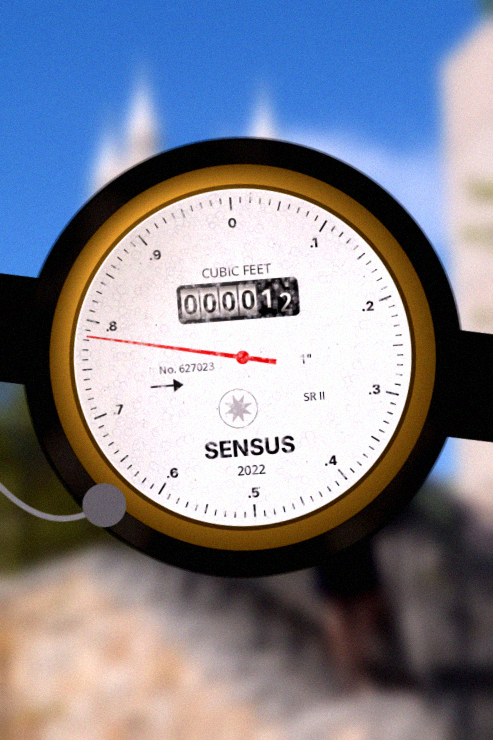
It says 11.78 ft³
